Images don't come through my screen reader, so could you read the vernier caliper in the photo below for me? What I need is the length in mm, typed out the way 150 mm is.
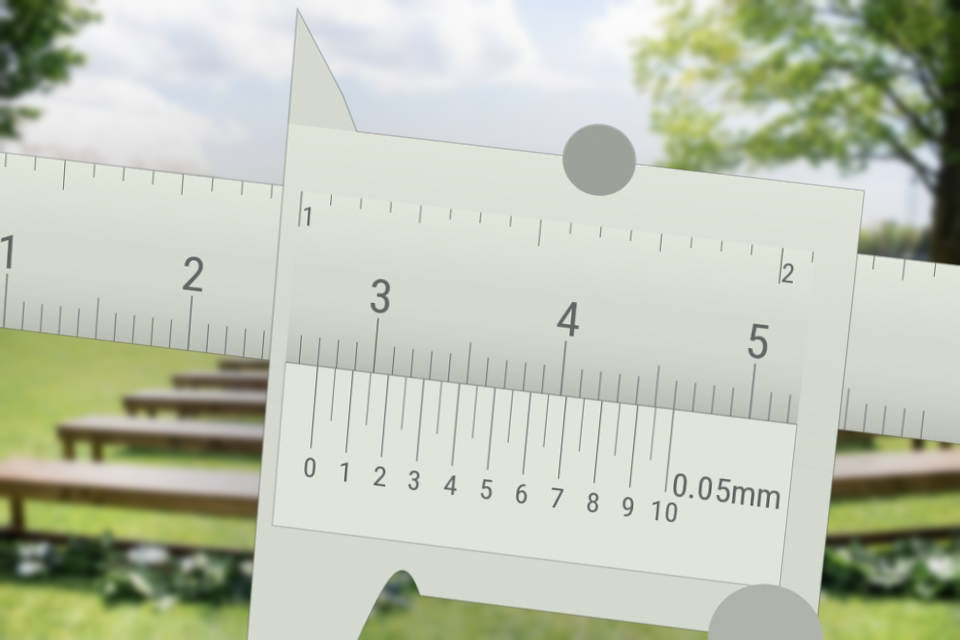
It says 27.0 mm
